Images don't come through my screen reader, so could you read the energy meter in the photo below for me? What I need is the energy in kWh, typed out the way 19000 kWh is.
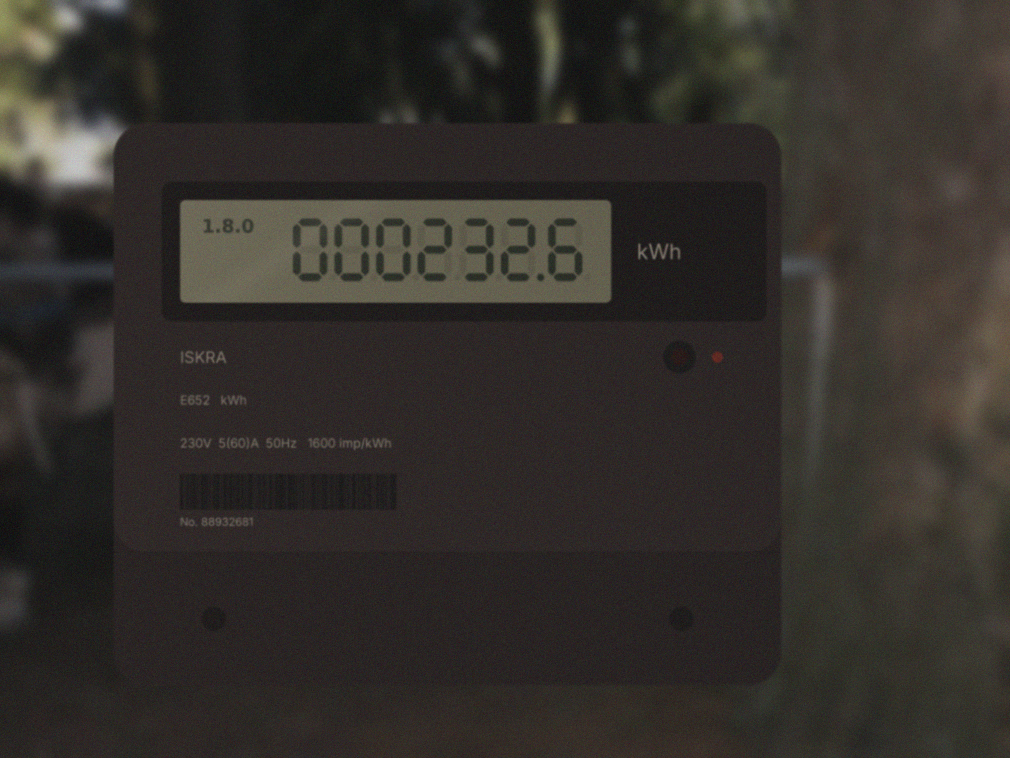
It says 232.6 kWh
